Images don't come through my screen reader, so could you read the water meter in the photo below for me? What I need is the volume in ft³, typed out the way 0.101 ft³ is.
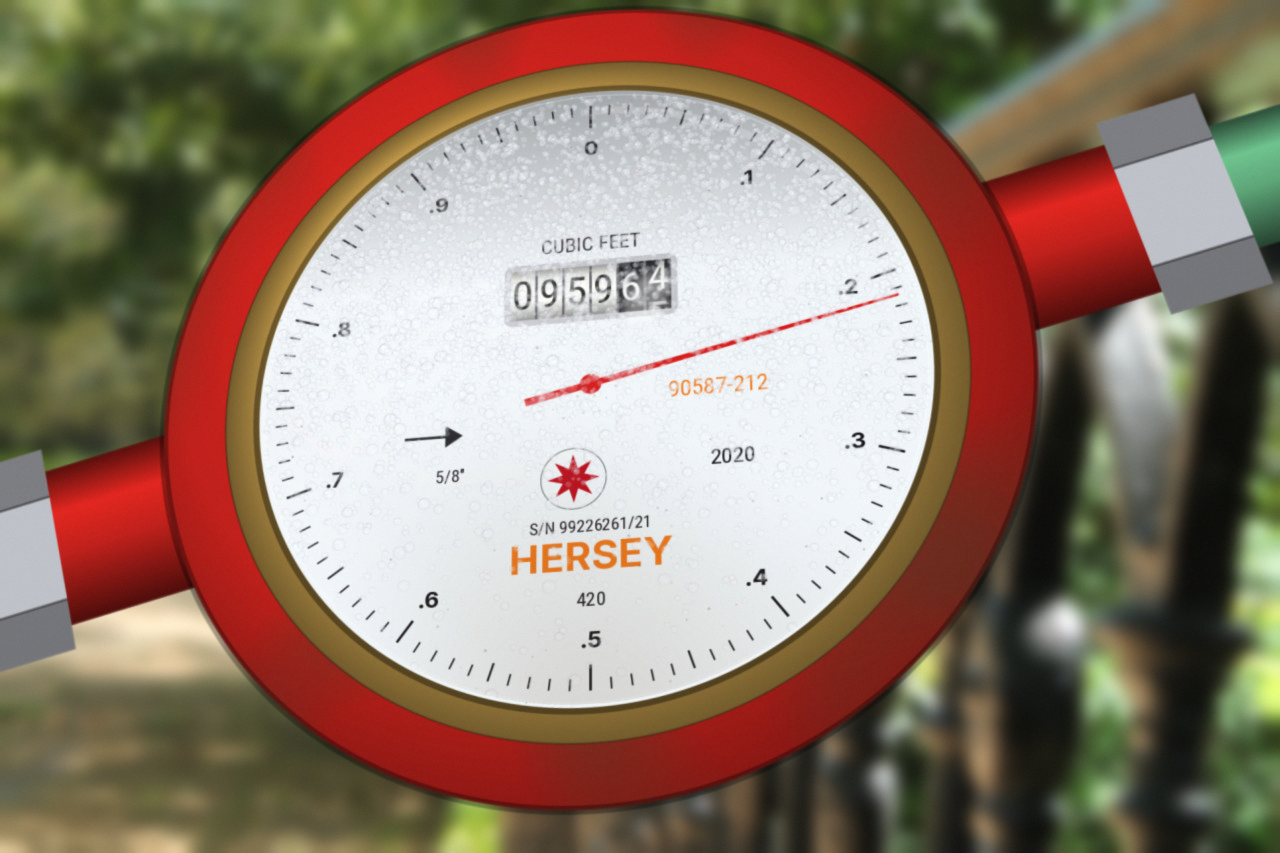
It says 95964.21 ft³
